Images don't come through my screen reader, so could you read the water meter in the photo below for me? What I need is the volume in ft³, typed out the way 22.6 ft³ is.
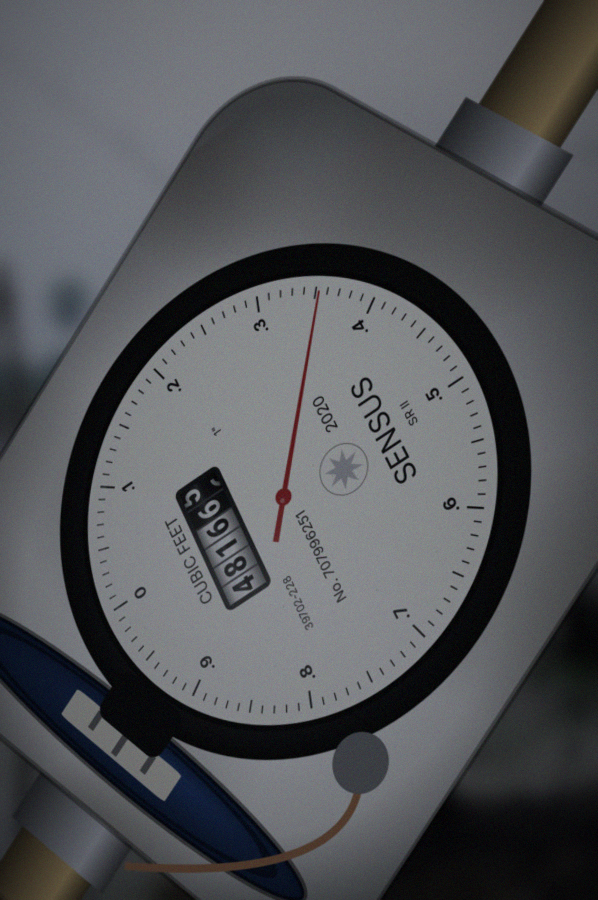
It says 481665.35 ft³
